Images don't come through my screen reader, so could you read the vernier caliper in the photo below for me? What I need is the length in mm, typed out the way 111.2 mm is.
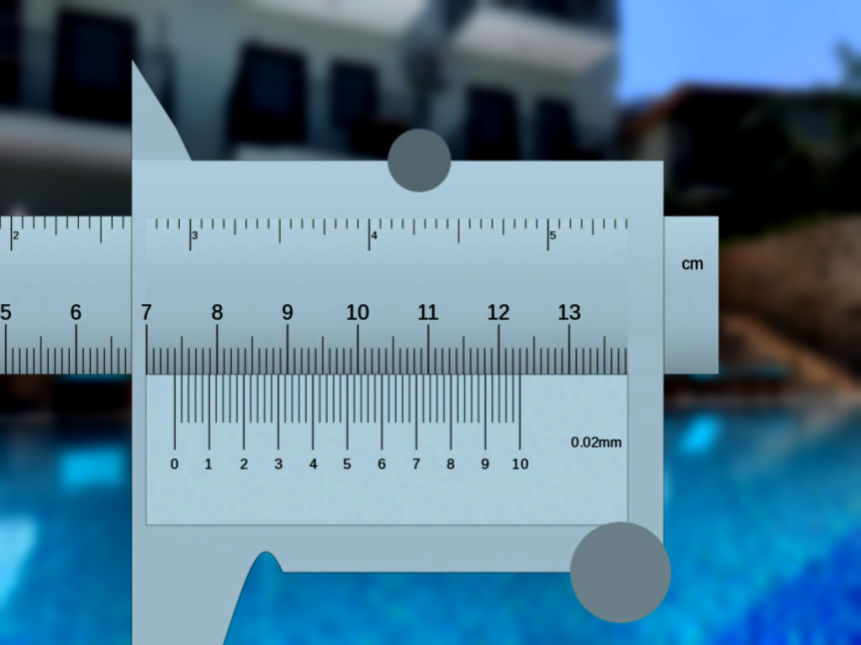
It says 74.0 mm
